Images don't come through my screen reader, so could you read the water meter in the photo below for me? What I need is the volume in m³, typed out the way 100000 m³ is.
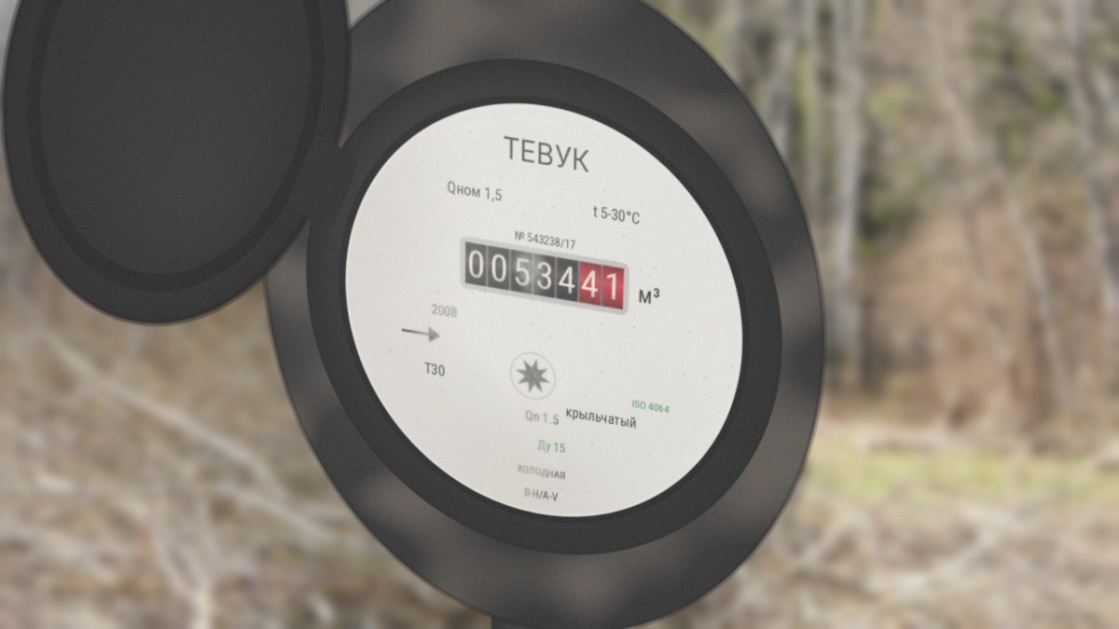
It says 534.41 m³
